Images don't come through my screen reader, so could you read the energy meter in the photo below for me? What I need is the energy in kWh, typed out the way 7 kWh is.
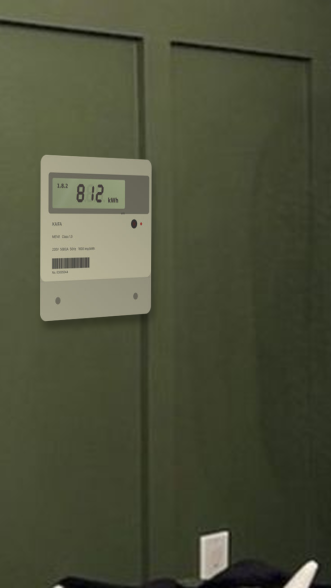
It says 812 kWh
